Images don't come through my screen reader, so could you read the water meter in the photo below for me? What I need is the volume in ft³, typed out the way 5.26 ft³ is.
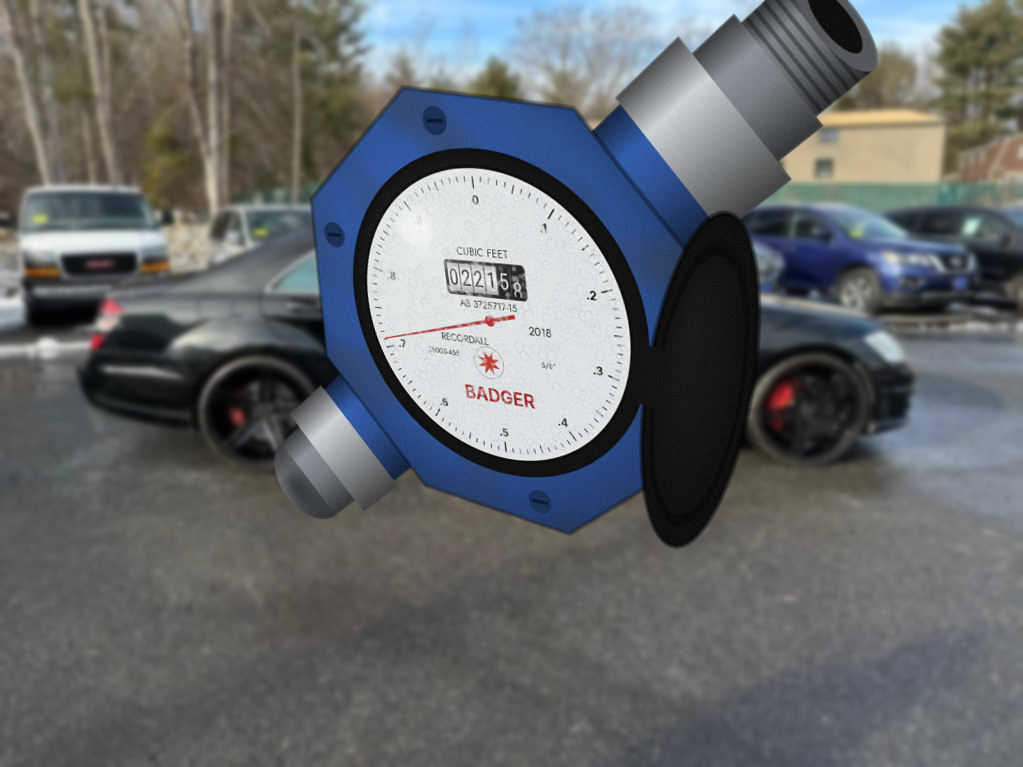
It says 22157.71 ft³
